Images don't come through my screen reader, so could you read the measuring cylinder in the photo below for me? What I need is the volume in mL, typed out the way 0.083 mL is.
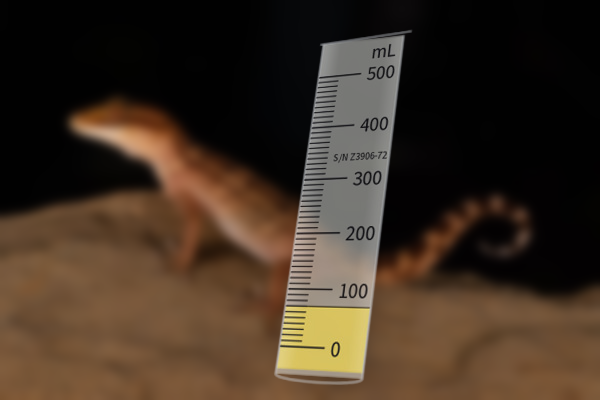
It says 70 mL
